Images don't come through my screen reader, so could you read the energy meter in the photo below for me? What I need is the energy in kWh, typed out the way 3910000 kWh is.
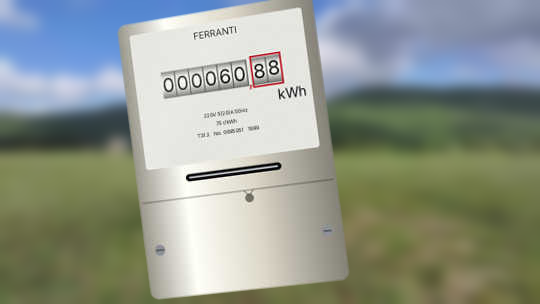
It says 60.88 kWh
